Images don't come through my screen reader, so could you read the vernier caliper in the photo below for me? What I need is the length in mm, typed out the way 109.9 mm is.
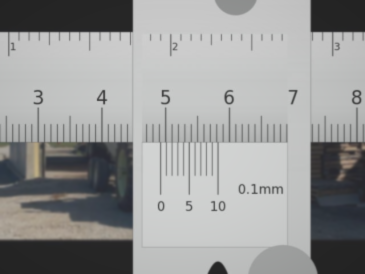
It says 49.2 mm
